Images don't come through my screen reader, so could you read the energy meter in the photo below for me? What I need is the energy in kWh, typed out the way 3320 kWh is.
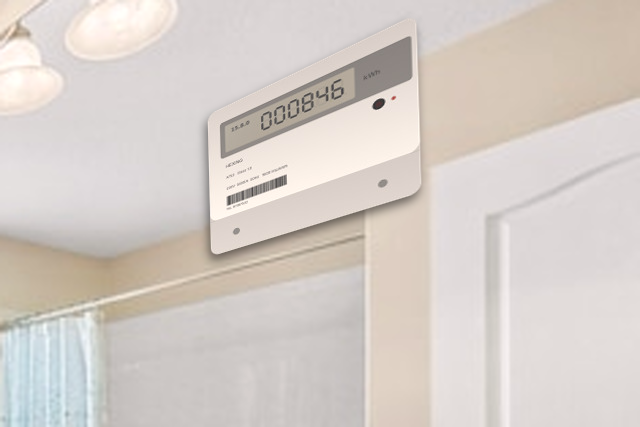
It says 846 kWh
